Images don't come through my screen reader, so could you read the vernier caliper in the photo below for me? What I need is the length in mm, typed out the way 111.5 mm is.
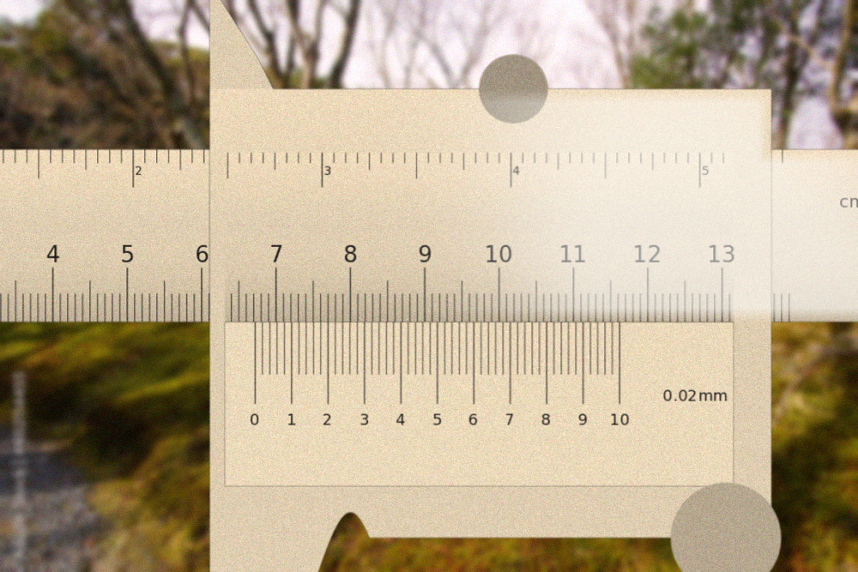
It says 67.2 mm
